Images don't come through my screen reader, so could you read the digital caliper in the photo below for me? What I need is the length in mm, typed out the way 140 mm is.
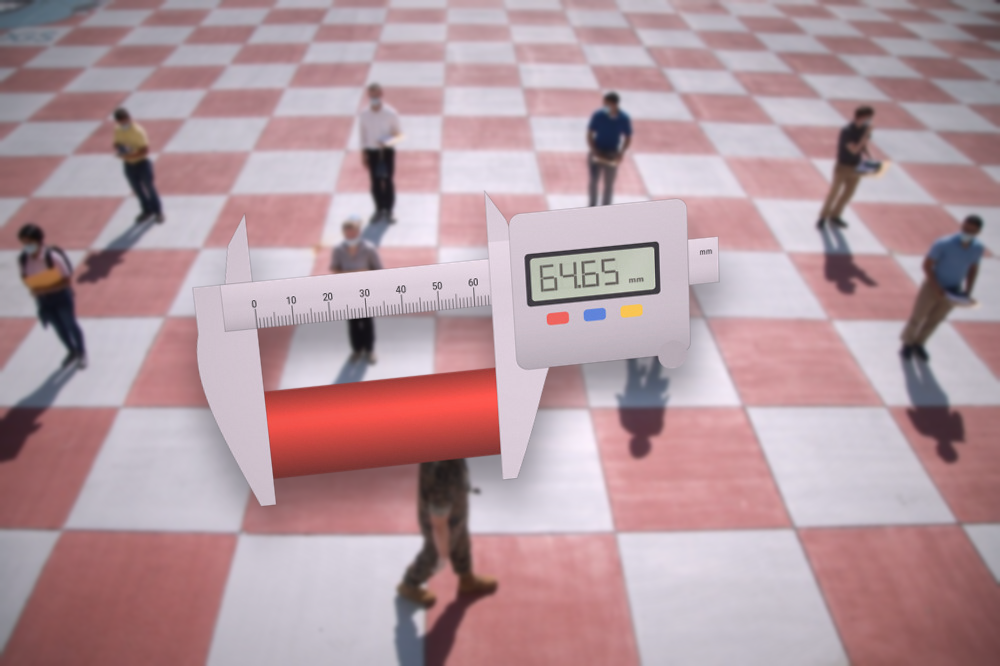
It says 64.65 mm
